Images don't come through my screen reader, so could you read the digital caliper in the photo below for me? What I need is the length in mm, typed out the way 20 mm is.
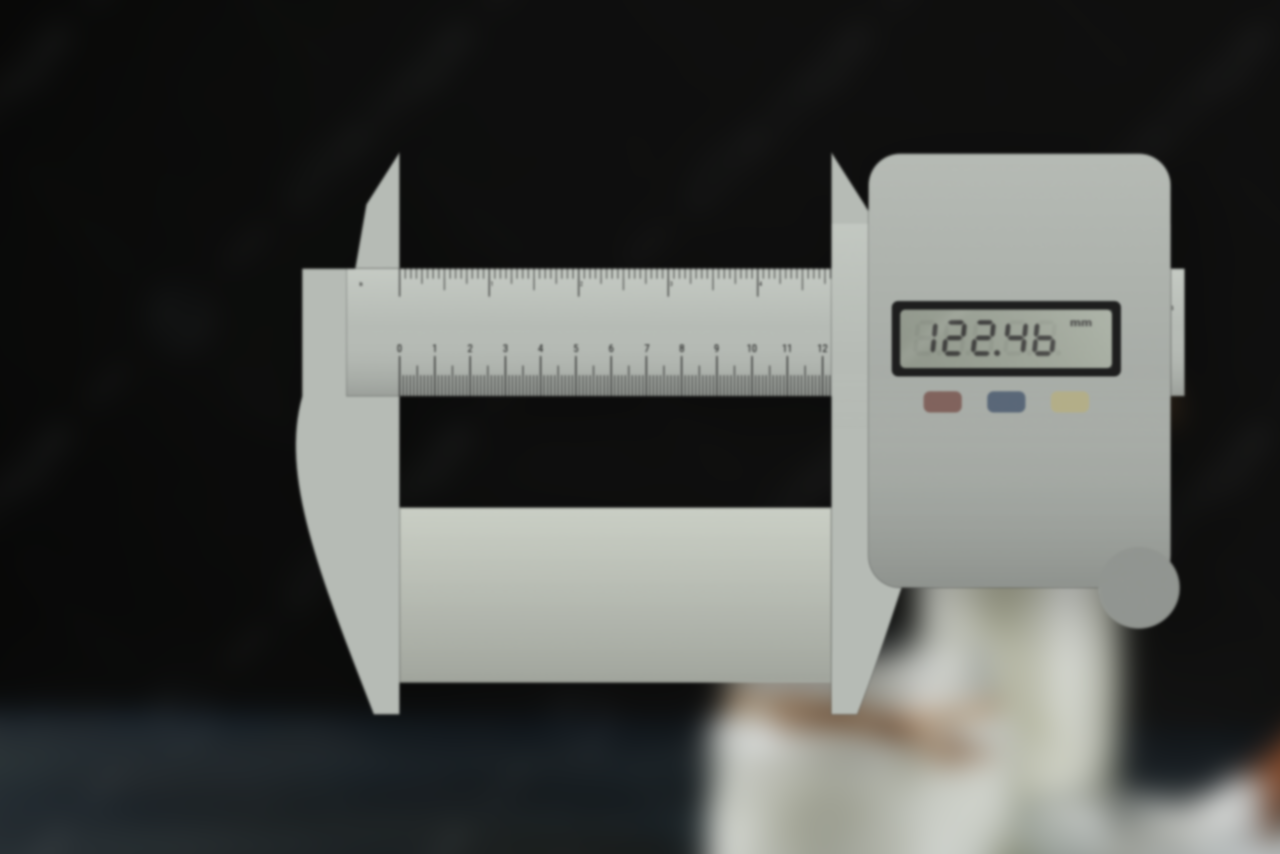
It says 122.46 mm
